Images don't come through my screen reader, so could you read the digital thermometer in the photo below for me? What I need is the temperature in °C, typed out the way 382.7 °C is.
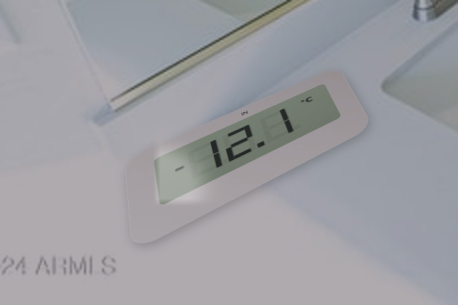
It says -12.1 °C
